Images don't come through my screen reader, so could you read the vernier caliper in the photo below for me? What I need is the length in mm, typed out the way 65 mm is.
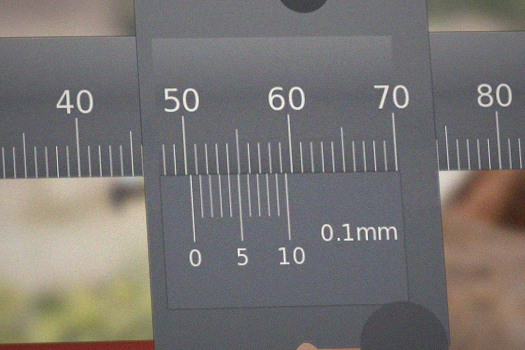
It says 50.4 mm
